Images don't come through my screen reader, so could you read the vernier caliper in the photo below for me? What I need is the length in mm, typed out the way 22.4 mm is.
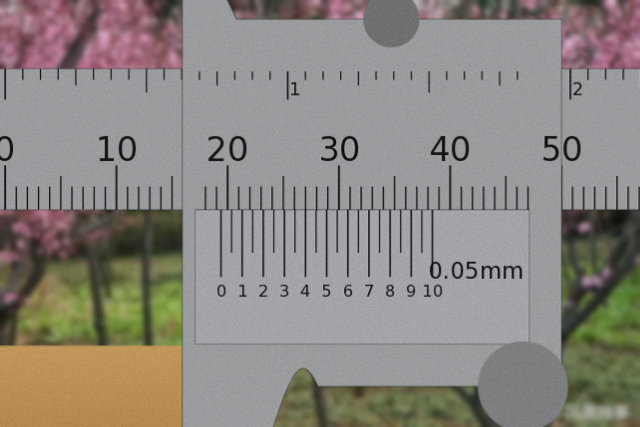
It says 19.4 mm
